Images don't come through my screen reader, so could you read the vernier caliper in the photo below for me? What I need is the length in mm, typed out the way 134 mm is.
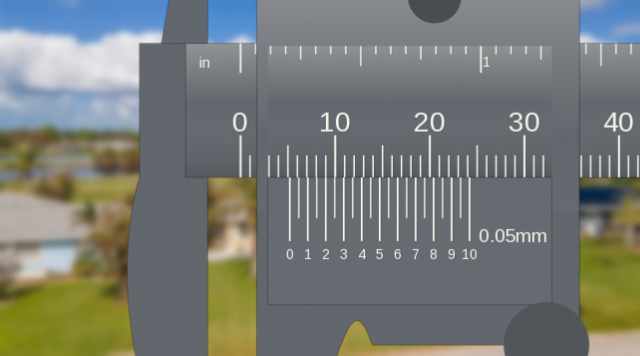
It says 5.2 mm
